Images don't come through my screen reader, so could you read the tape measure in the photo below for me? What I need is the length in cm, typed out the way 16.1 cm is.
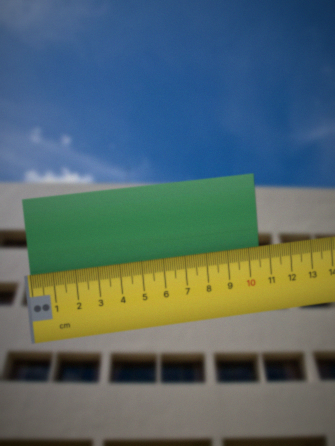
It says 10.5 cm
